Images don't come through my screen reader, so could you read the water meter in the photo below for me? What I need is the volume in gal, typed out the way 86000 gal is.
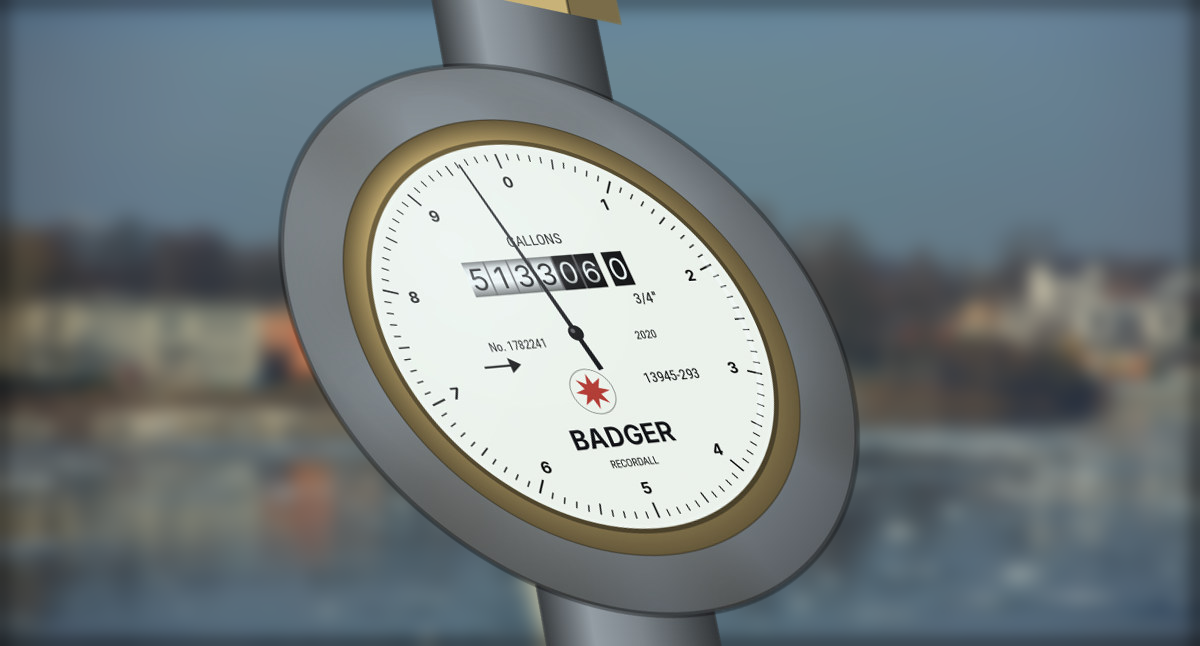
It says 5133059.6 gal
